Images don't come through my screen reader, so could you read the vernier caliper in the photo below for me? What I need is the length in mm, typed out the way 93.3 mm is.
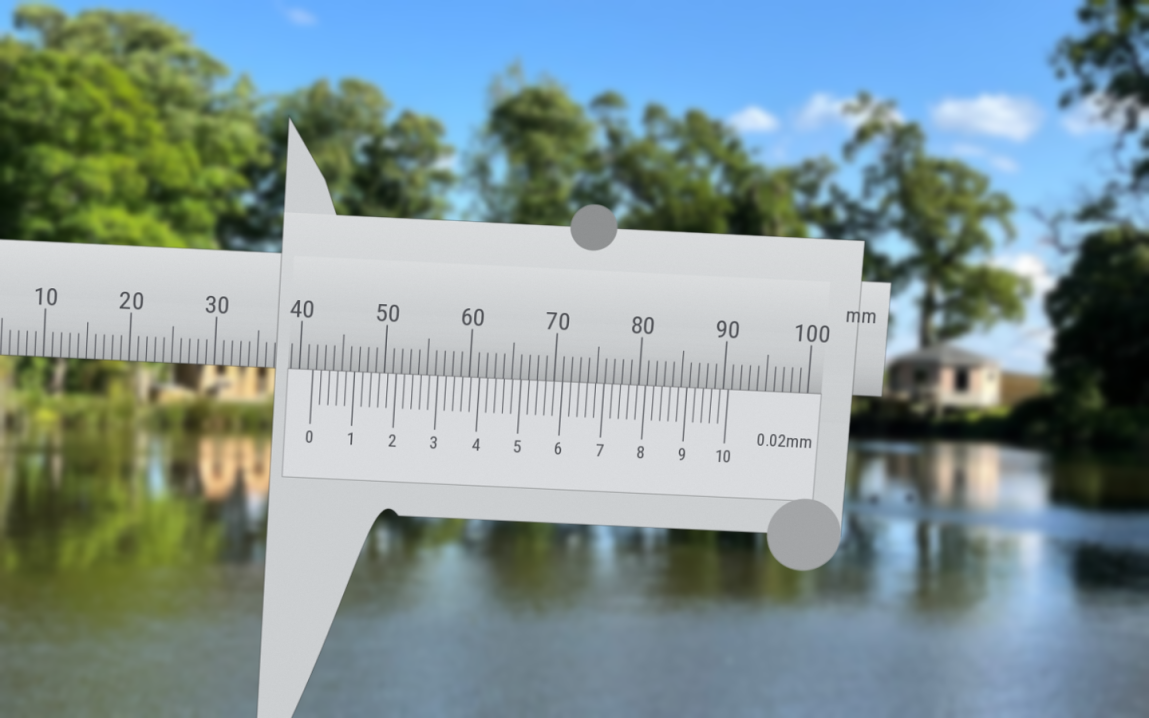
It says 41.6 mm
